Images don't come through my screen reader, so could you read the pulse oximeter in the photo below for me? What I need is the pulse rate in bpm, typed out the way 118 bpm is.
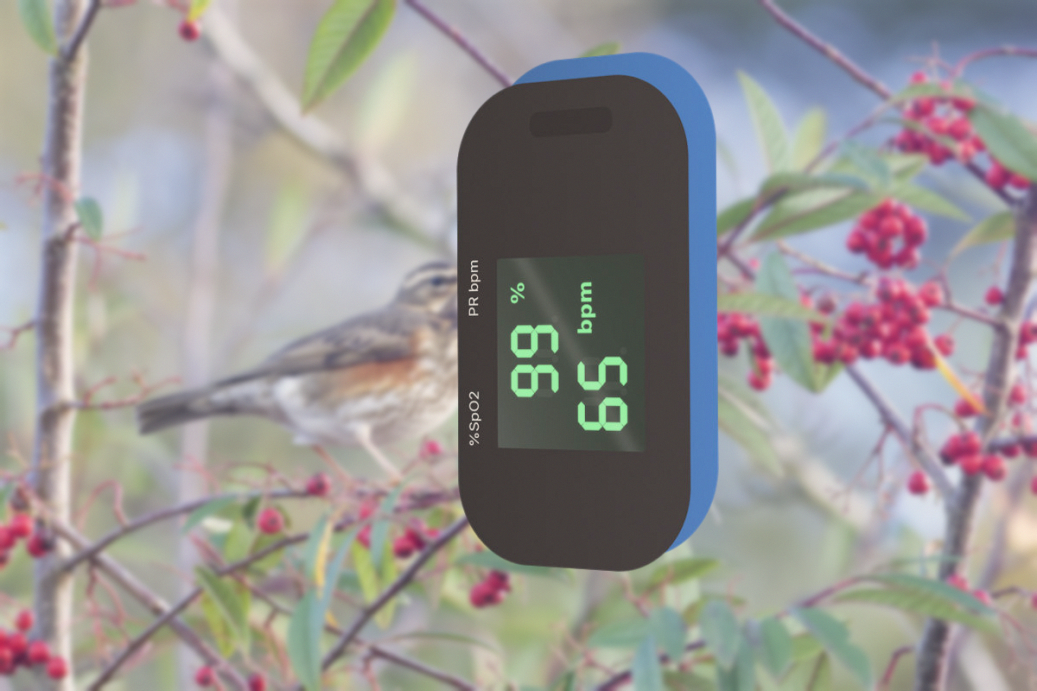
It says 65 bpm
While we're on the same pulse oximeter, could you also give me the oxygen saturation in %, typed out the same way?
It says 99 %
